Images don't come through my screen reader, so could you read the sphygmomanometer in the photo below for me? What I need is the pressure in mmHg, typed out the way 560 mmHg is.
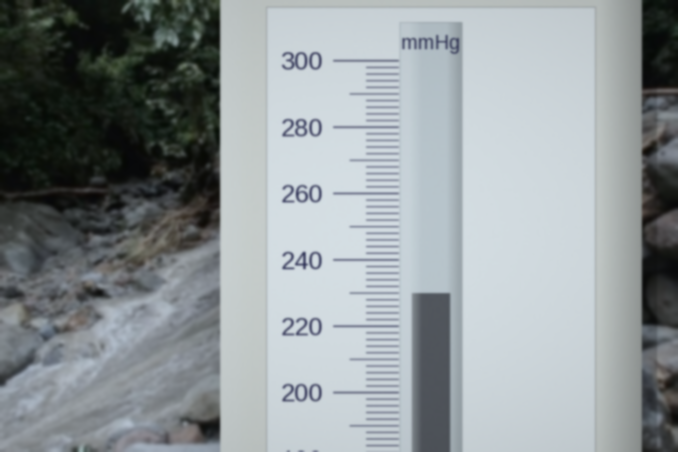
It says 230 mmHg
